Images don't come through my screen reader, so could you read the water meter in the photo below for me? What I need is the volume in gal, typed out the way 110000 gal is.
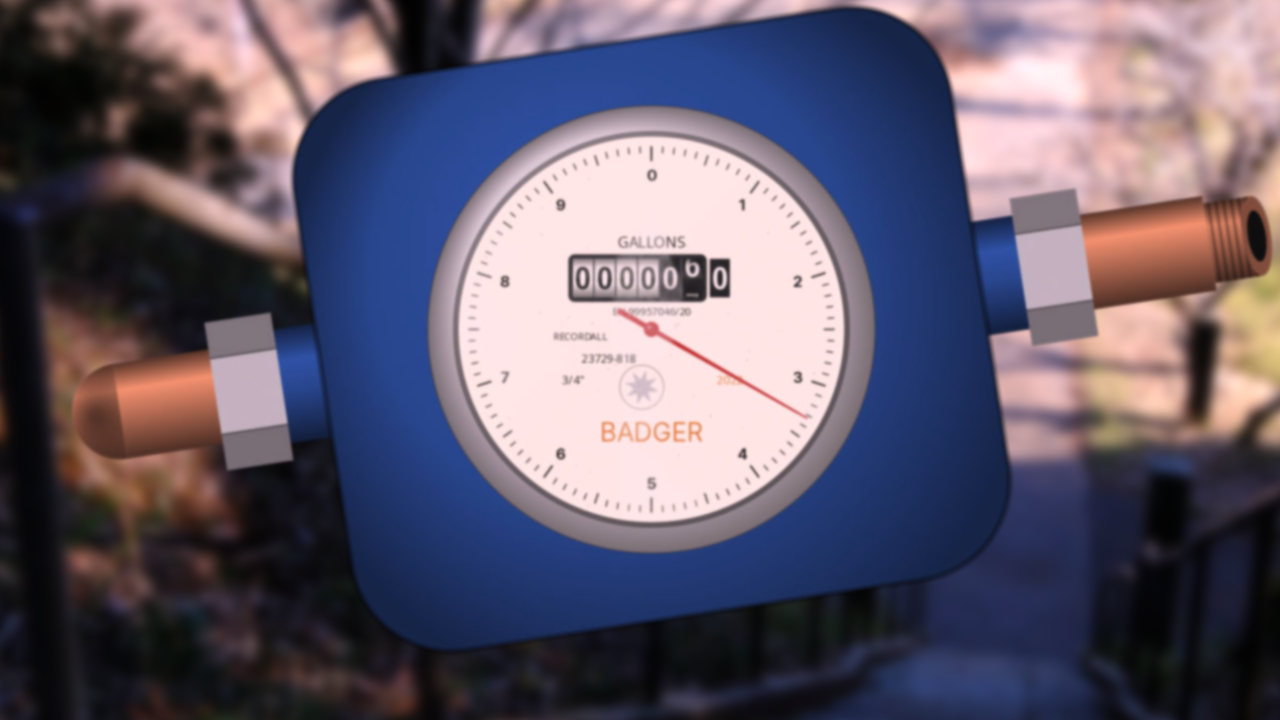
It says 63.3 gal
